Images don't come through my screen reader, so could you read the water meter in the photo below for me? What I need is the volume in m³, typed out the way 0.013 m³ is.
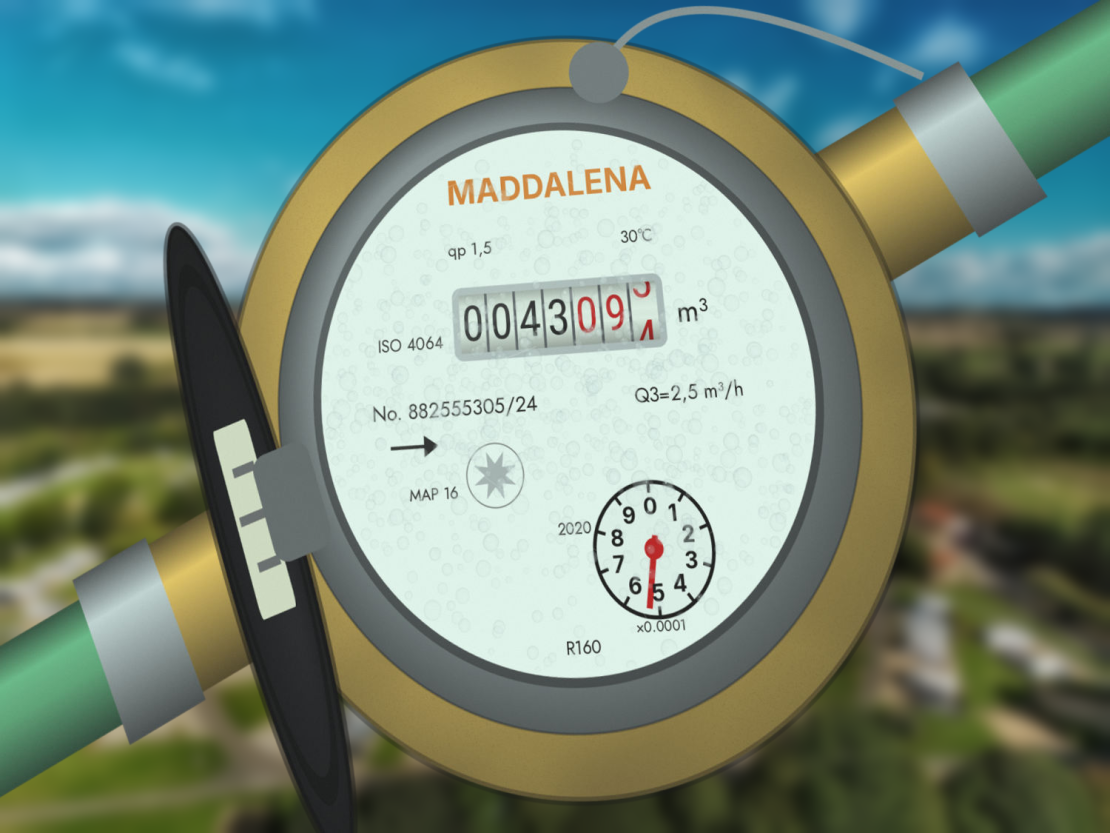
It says 43.0935 m³
